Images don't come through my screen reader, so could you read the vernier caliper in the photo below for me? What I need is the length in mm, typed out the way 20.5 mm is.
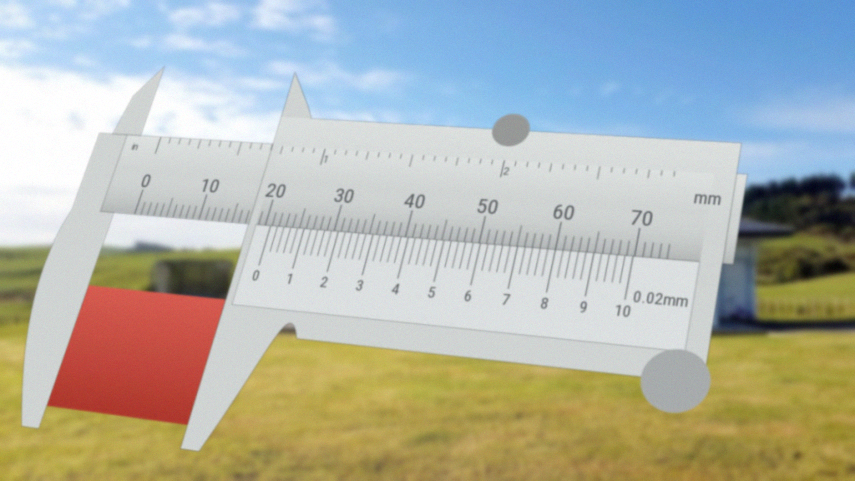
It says 20.8 mm
